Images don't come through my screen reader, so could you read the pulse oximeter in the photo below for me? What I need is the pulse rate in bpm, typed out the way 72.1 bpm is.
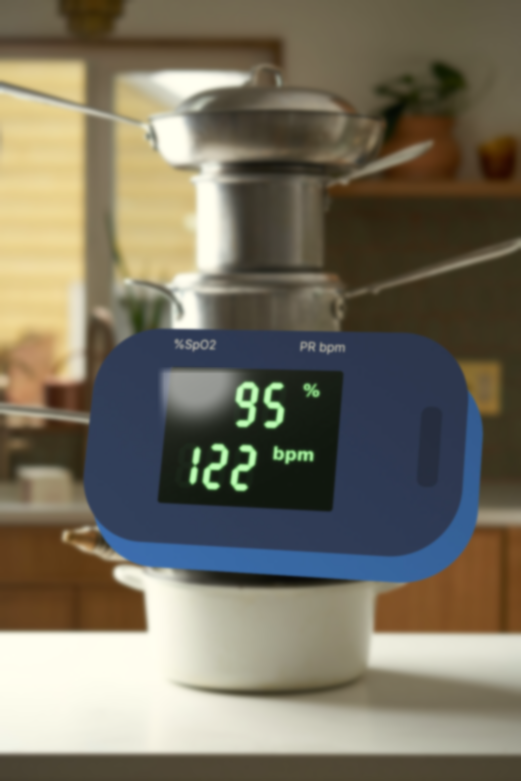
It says 122 bpm
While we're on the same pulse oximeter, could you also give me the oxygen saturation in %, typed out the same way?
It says 95 %
